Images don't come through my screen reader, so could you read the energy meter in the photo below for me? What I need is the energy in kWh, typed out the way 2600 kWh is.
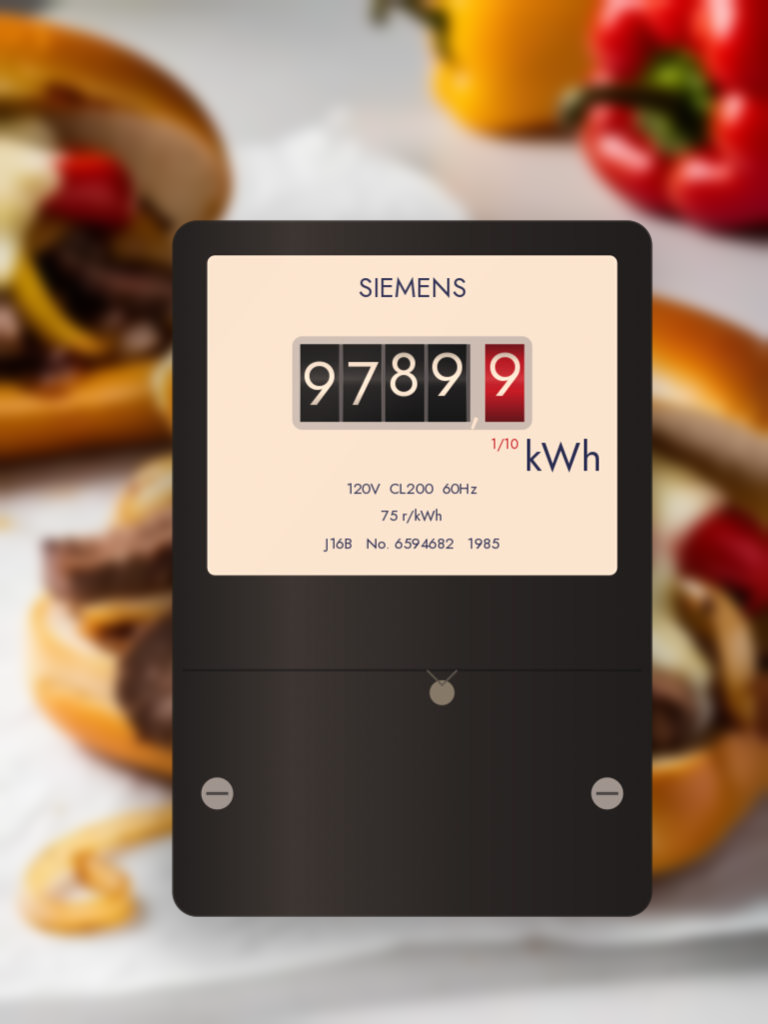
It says 9789.9 kWh
